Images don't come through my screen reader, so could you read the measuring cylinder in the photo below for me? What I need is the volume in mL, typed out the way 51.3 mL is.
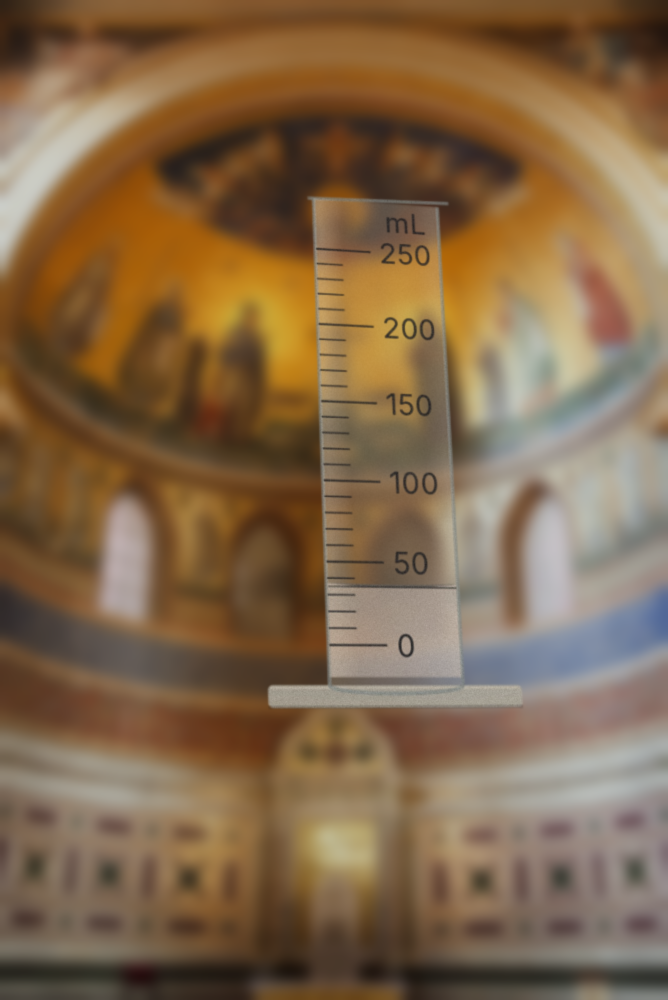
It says 35 mL
